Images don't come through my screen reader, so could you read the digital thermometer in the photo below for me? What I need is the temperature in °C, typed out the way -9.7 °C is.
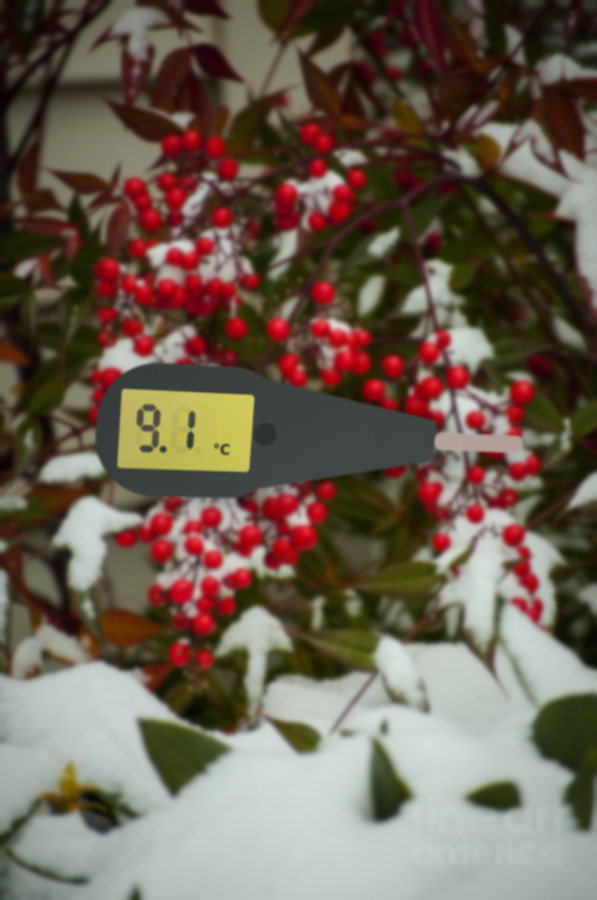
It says 9.1 °C
